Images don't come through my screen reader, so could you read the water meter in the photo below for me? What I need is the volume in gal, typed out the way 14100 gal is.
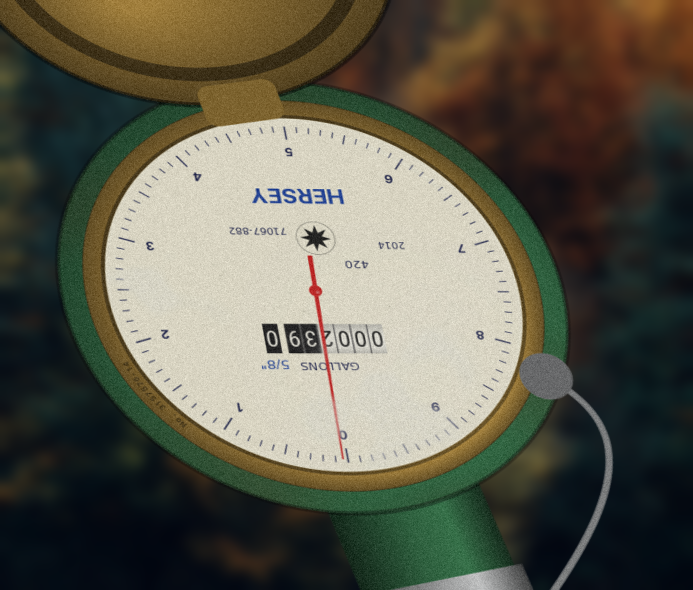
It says 2390.0 gal
